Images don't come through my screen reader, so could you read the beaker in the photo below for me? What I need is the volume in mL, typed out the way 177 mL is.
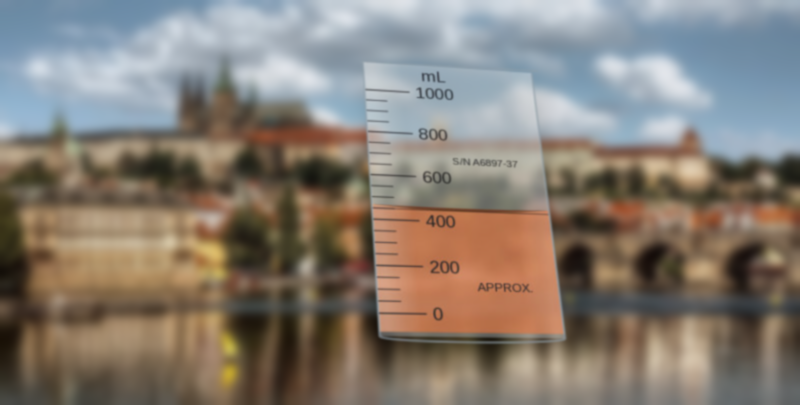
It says 450 mL
